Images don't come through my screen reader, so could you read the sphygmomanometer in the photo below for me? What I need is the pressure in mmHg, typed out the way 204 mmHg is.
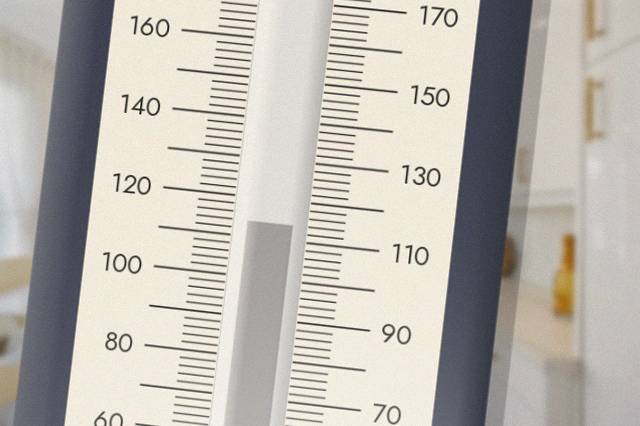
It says 114 mmHg
